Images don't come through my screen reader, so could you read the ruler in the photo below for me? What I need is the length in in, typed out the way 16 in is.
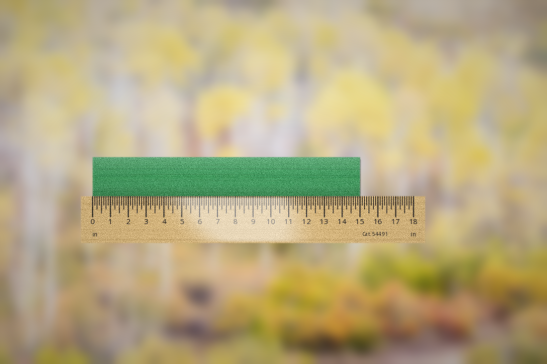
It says 15 in
